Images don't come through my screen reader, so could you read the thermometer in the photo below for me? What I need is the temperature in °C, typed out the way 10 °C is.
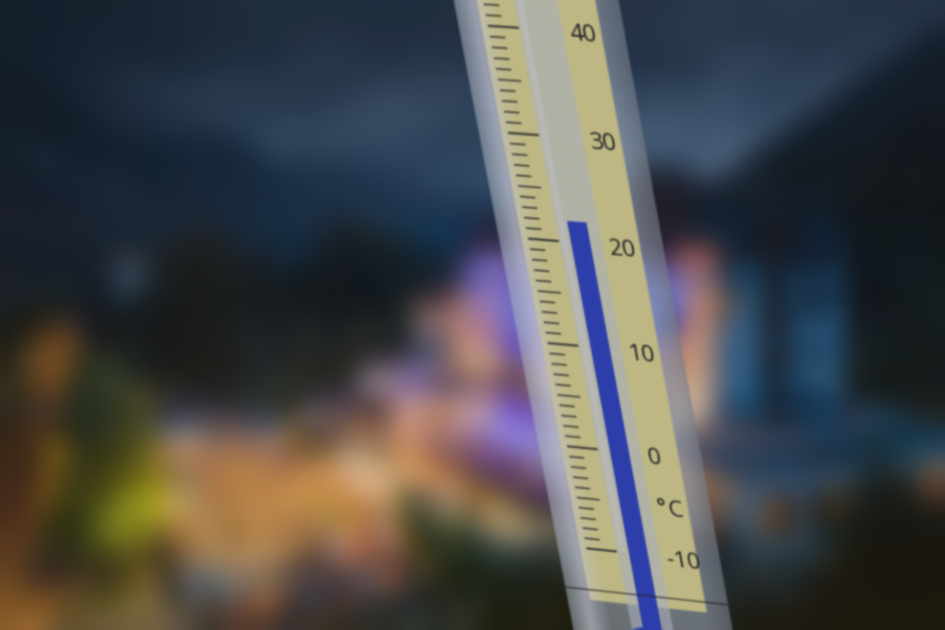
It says 22 °C
